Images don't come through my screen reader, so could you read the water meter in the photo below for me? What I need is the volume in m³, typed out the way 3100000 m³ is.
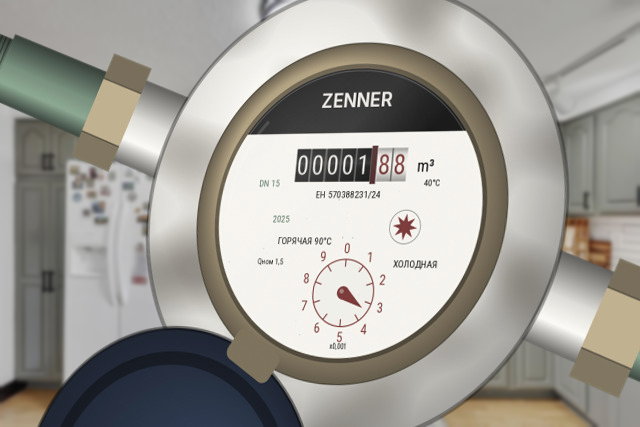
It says 1.883 m³
